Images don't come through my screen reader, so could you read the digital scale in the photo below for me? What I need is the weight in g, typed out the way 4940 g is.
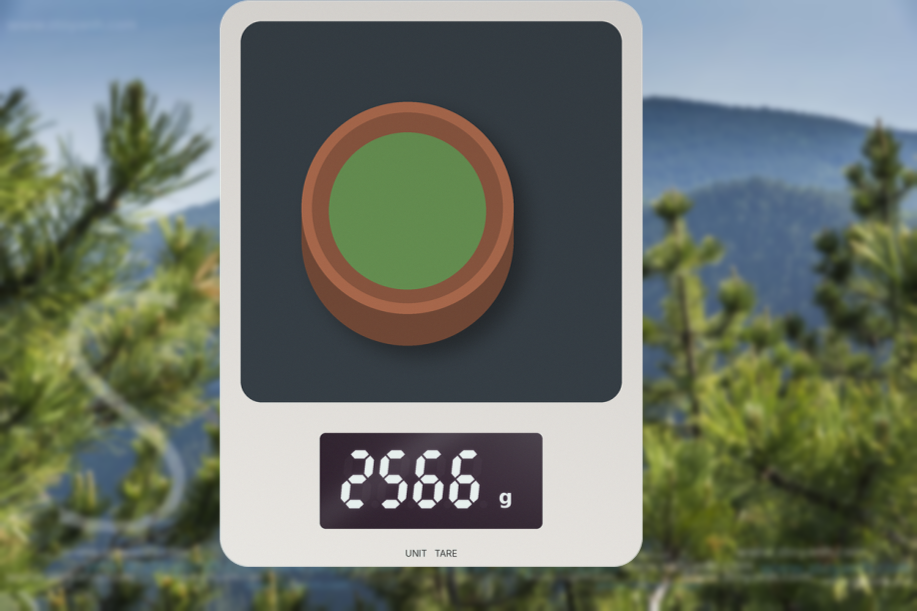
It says 2566 g
